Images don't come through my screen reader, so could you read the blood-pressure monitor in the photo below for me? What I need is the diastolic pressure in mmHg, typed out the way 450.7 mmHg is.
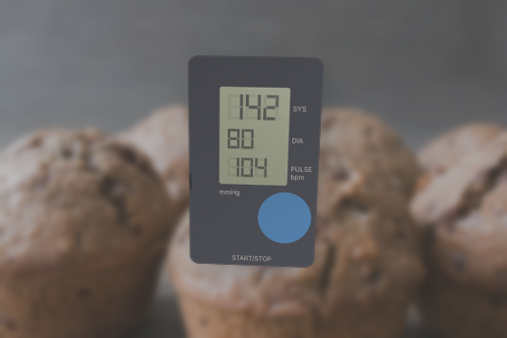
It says 80 mmHg
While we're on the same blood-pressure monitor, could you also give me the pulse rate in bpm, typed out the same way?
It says 104 bpm
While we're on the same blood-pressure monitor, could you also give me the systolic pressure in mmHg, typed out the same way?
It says 142 mmHg
